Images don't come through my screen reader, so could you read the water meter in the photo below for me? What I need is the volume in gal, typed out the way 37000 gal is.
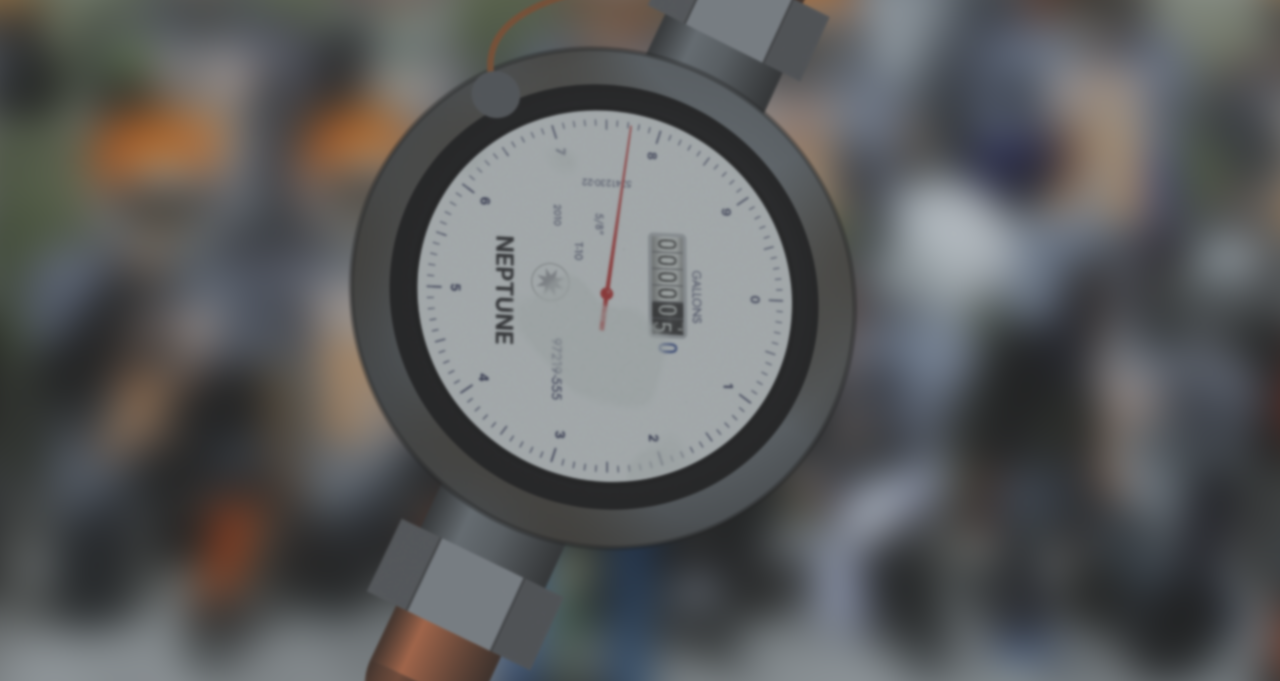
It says 47.7 gal
